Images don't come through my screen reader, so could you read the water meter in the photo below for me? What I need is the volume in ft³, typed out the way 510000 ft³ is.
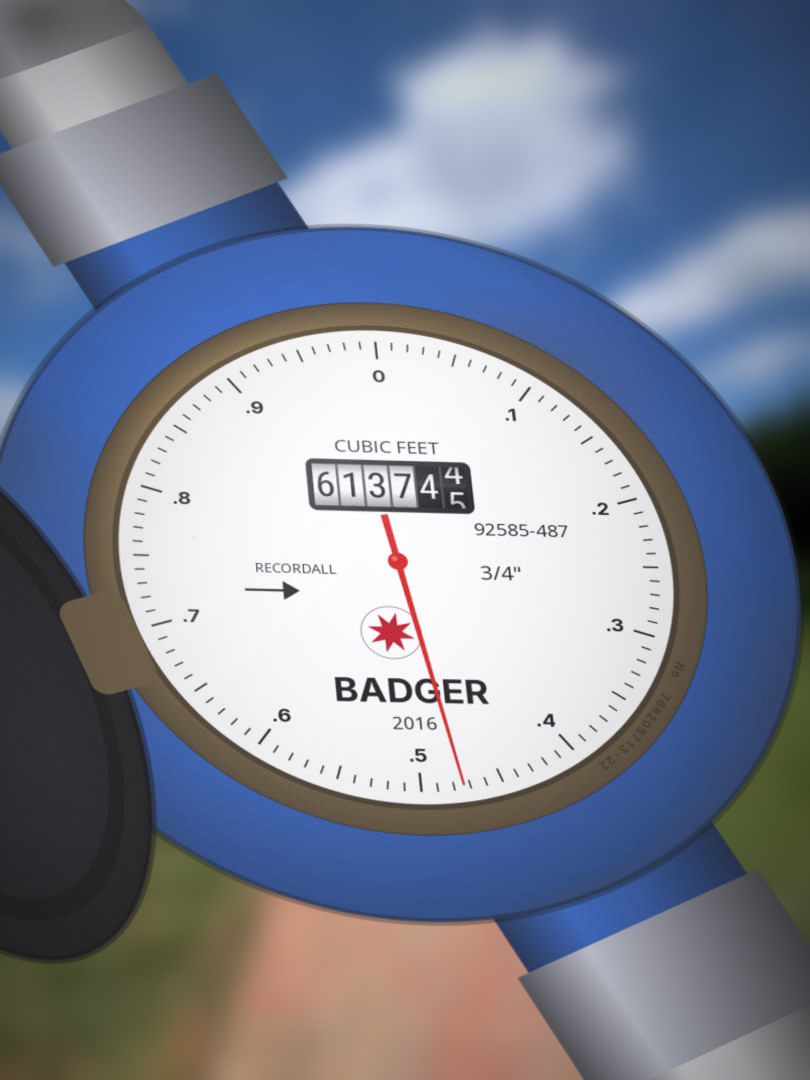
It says 613744.47 ft³
